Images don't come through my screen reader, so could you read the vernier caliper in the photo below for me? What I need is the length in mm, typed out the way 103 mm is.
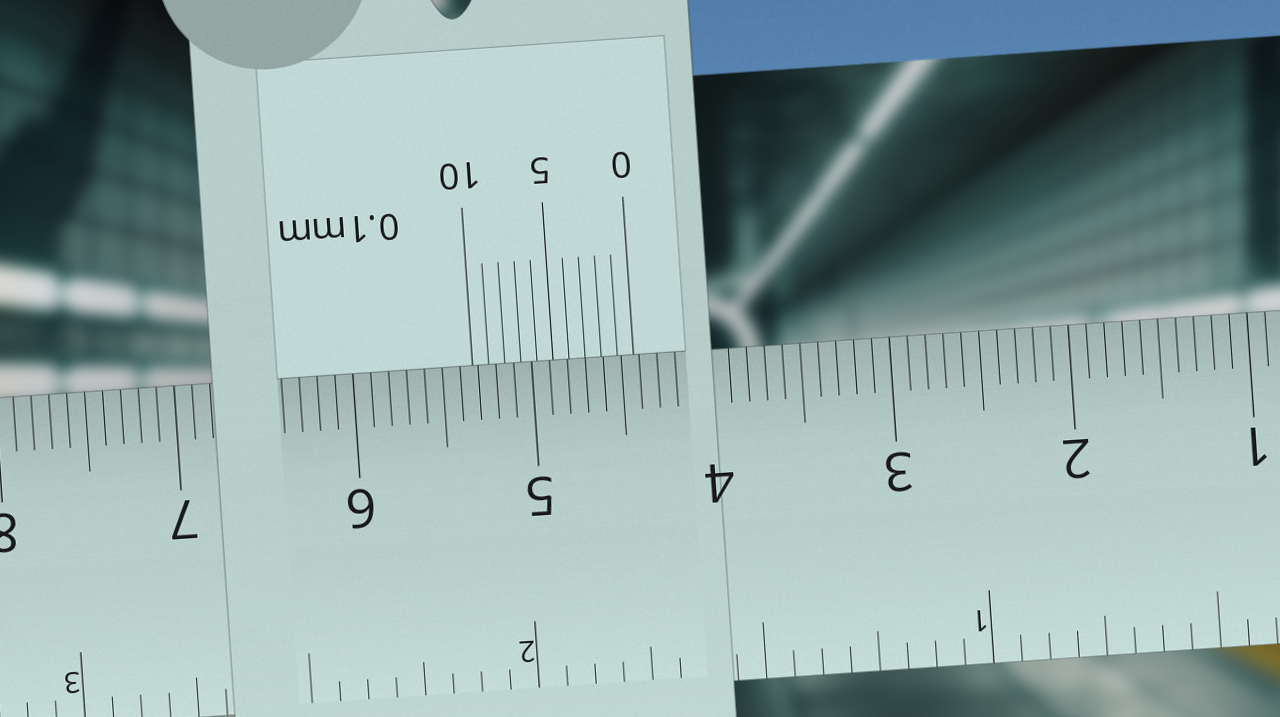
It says 44.3 mm
